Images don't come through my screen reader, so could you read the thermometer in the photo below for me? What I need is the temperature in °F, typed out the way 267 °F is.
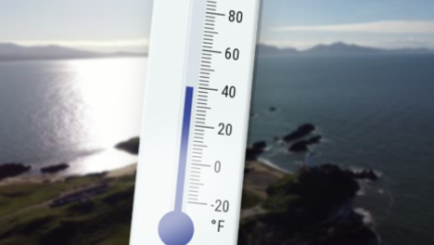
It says 40 °F
